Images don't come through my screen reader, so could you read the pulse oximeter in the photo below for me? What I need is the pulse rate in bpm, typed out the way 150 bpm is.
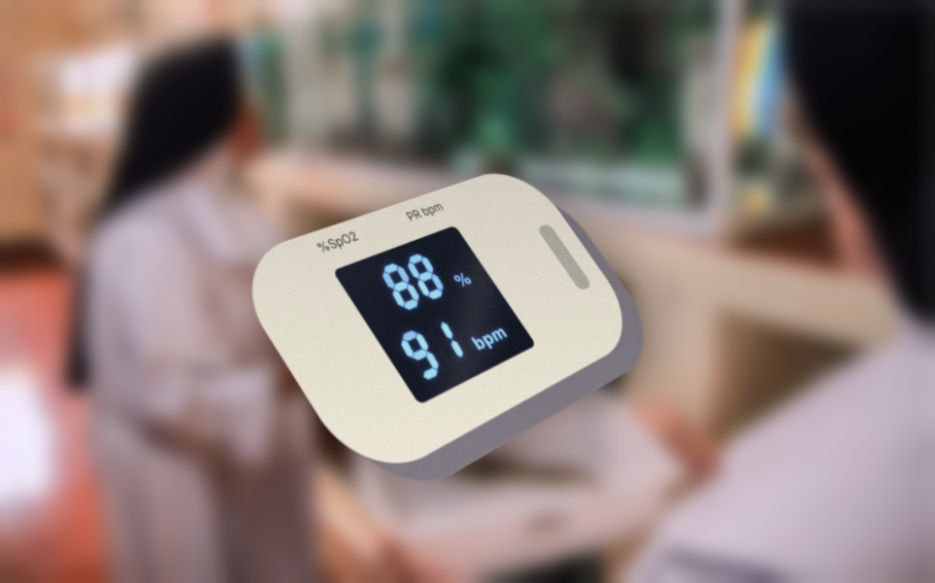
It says 91 bpm
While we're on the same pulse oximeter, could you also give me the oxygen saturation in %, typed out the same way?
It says 88 %
